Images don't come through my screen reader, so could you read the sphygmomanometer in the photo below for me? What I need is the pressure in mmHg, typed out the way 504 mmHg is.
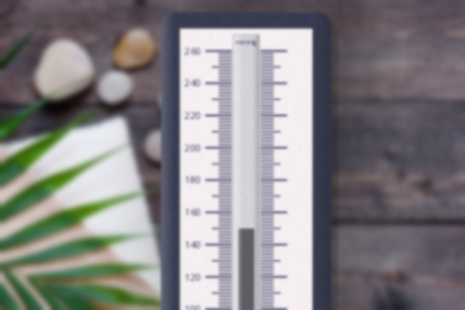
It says 150 mmHg
